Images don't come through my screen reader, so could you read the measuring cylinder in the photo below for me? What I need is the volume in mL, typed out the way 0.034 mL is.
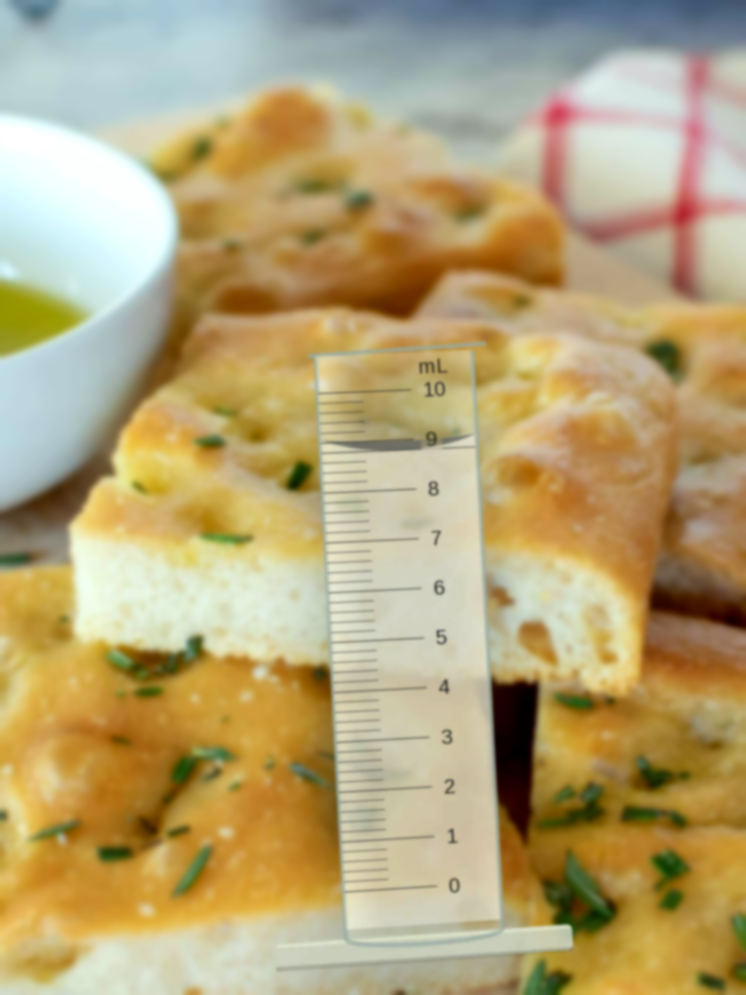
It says 8.8 mL
